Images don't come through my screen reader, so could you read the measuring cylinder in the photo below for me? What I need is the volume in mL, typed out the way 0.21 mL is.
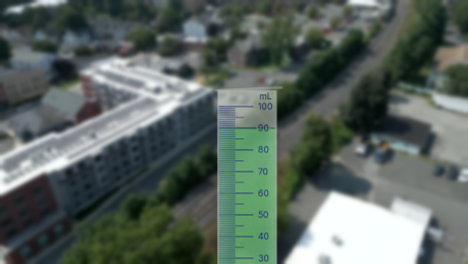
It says 90 mL
